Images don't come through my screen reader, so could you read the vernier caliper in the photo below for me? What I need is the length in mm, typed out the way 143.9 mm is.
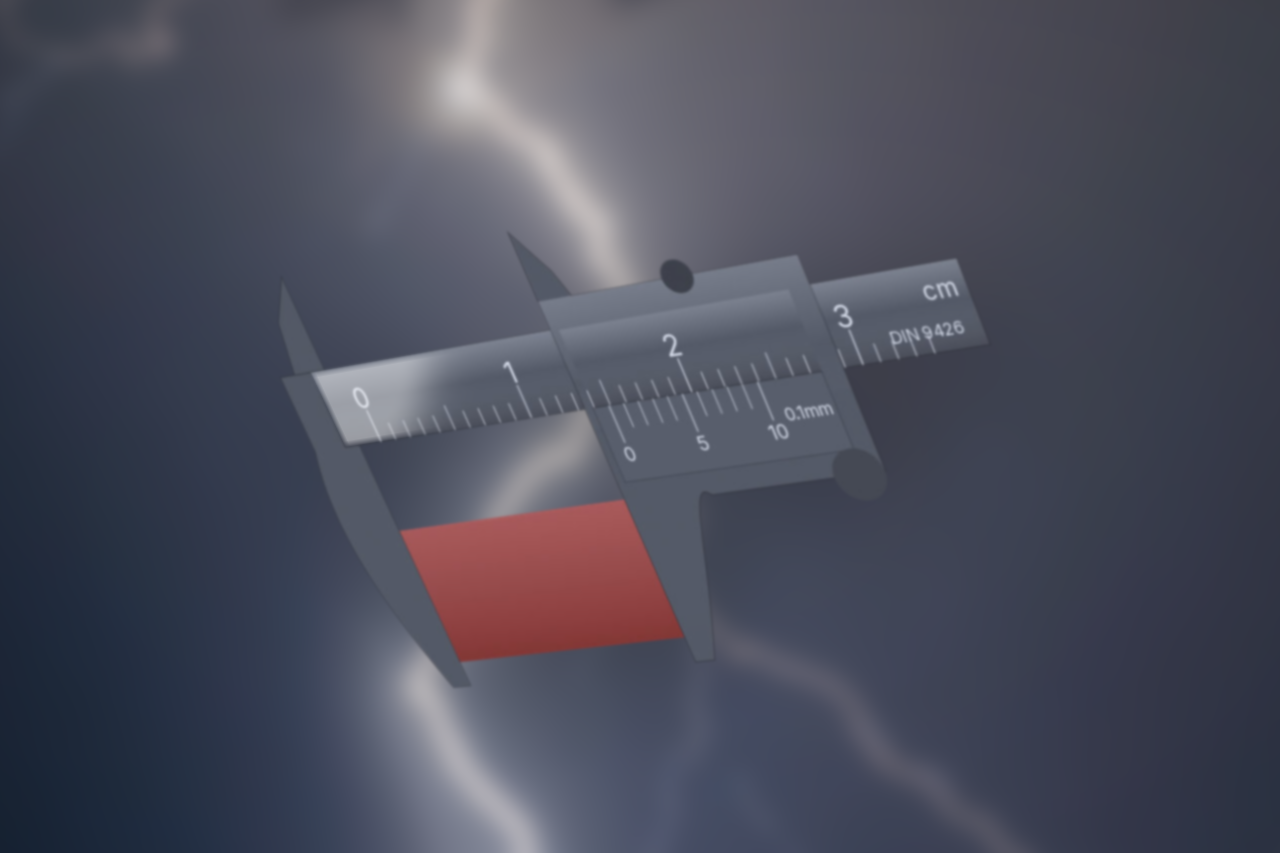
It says 14.9 mm
